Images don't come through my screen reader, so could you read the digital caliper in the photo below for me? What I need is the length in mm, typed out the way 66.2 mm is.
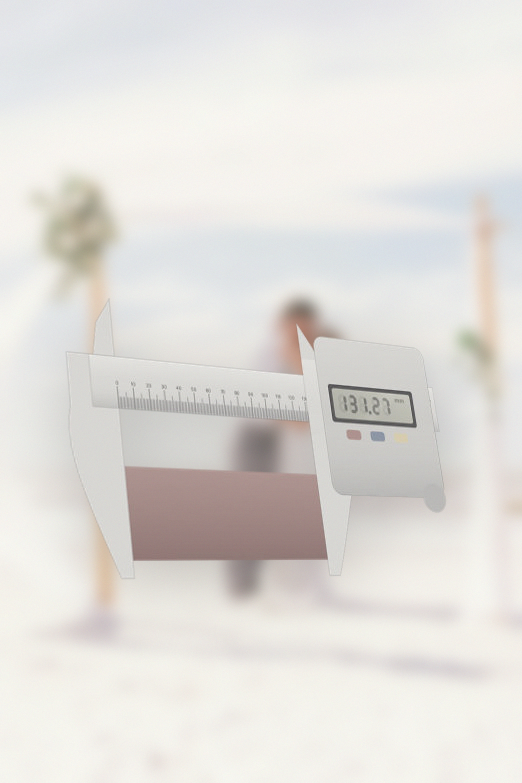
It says 131.27 mm
